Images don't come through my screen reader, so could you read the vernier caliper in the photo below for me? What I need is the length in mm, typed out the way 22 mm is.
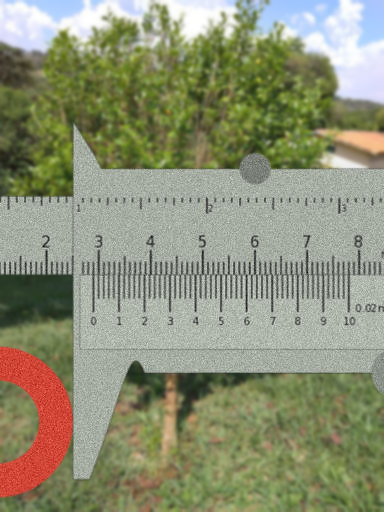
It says 29.0 mm
